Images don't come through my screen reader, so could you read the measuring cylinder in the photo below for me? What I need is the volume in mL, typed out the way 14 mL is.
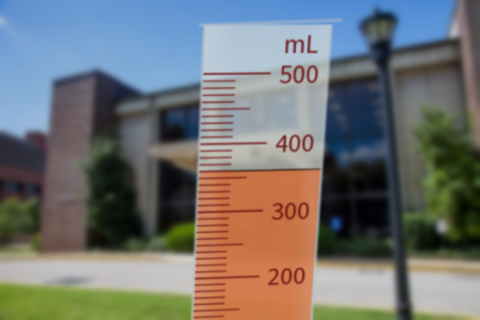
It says 360 mL
